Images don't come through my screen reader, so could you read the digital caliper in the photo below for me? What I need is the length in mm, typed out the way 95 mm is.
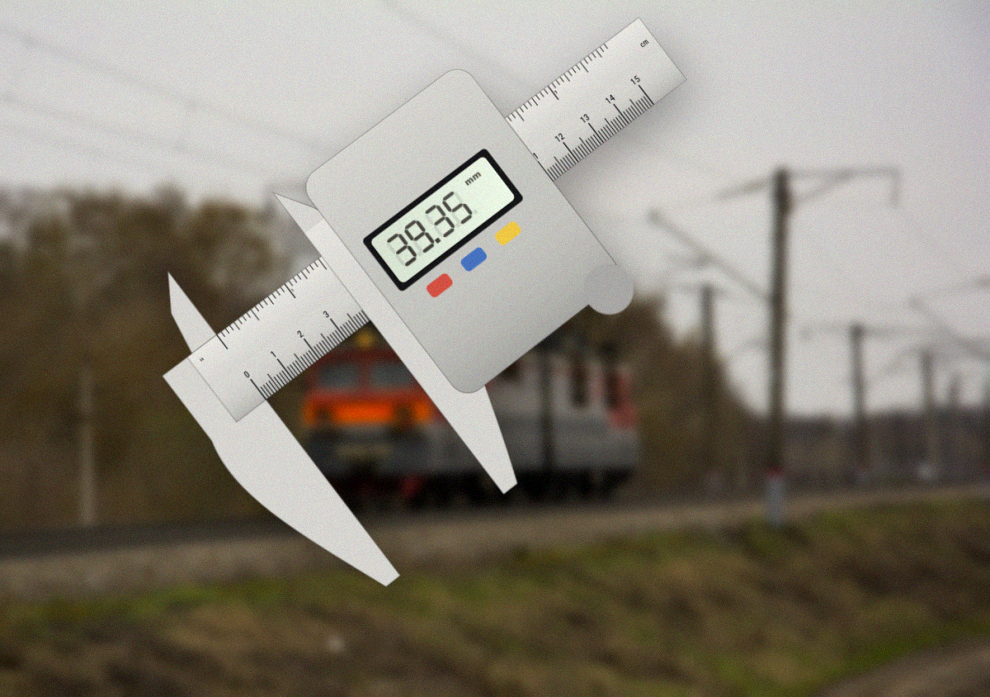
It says 39.35 mm
